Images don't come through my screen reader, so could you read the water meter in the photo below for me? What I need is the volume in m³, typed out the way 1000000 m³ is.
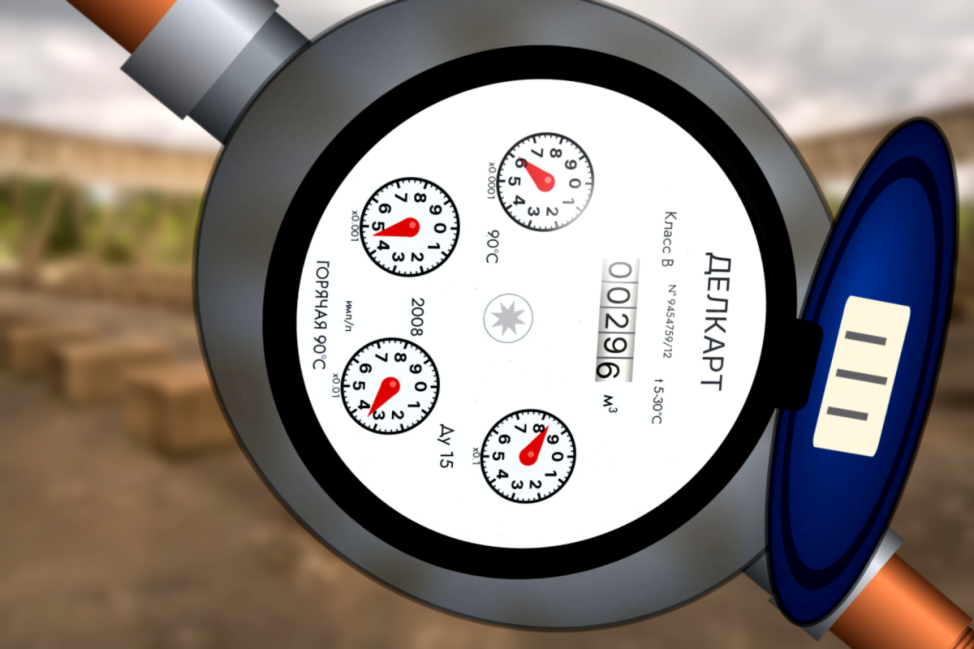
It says 295.8346 m³
